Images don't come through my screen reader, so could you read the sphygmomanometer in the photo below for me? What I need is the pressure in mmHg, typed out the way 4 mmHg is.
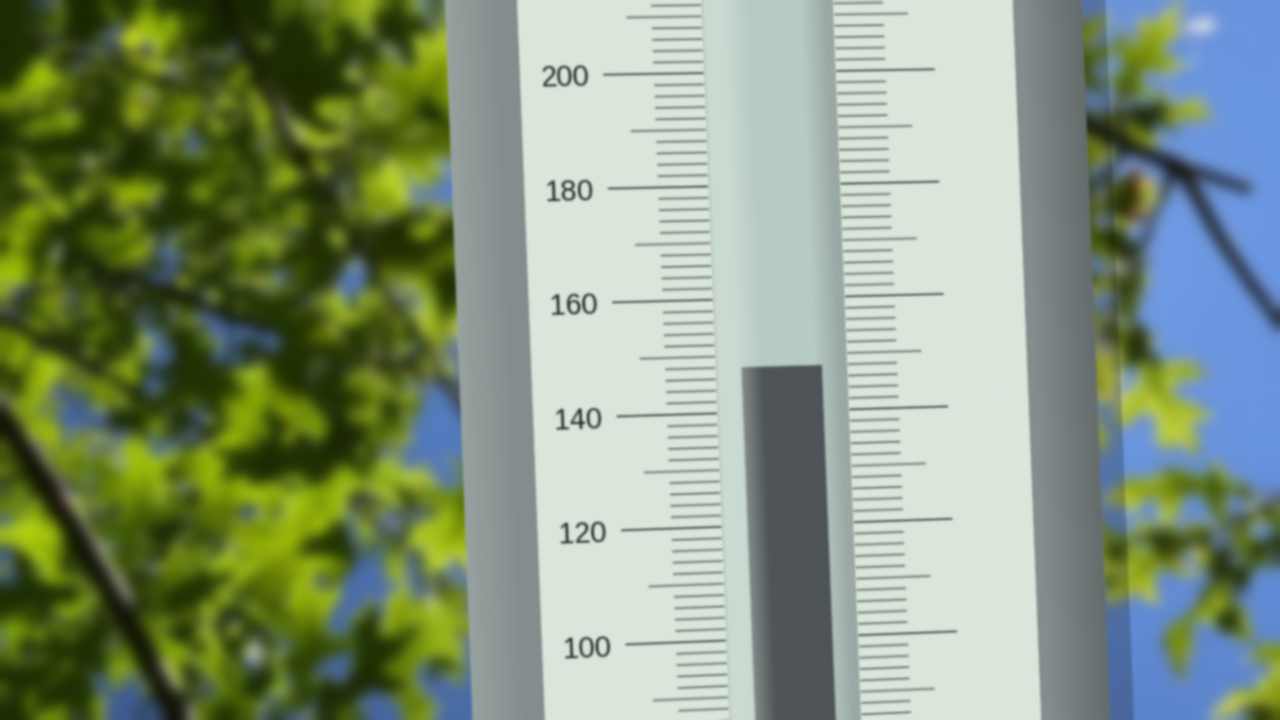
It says 148 mmHg
